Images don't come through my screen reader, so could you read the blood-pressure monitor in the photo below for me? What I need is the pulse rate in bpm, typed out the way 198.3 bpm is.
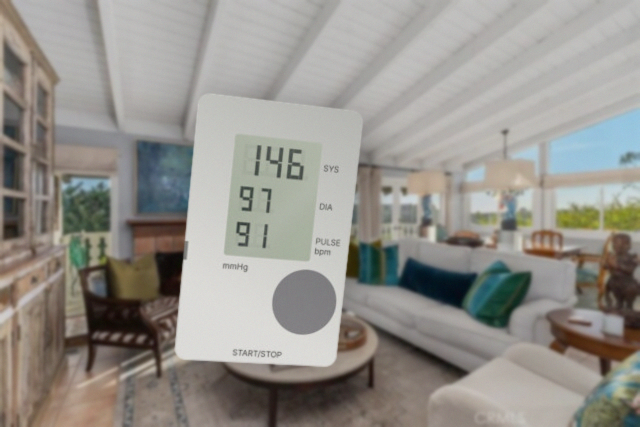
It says 91 bpm
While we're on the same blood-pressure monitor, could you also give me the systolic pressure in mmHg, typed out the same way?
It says 146 mmHg
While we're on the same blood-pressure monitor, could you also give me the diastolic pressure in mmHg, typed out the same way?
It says 97 mmHg
